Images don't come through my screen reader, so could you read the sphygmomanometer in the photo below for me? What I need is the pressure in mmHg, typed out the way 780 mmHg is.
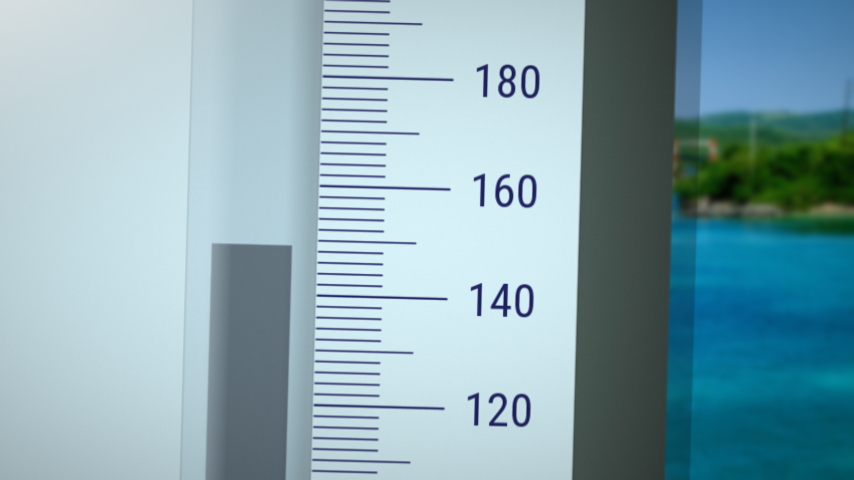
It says 149 mmHg
